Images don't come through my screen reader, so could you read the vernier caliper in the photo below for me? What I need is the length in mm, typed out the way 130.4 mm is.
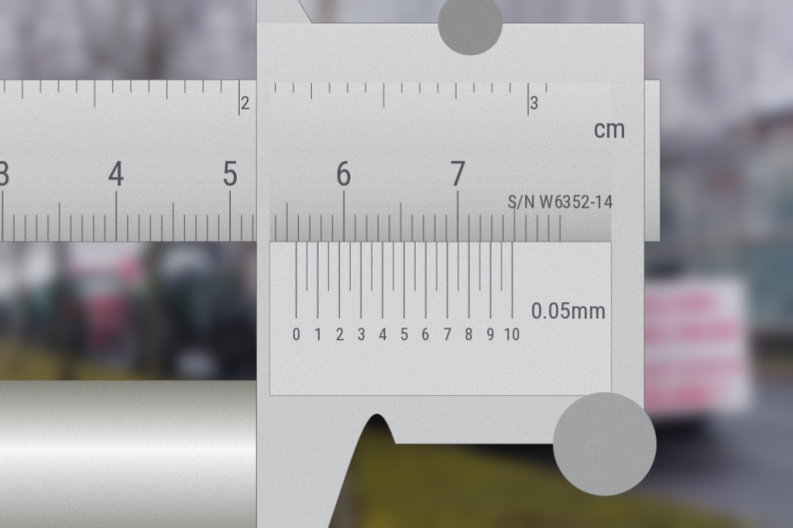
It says 55.8 mm
